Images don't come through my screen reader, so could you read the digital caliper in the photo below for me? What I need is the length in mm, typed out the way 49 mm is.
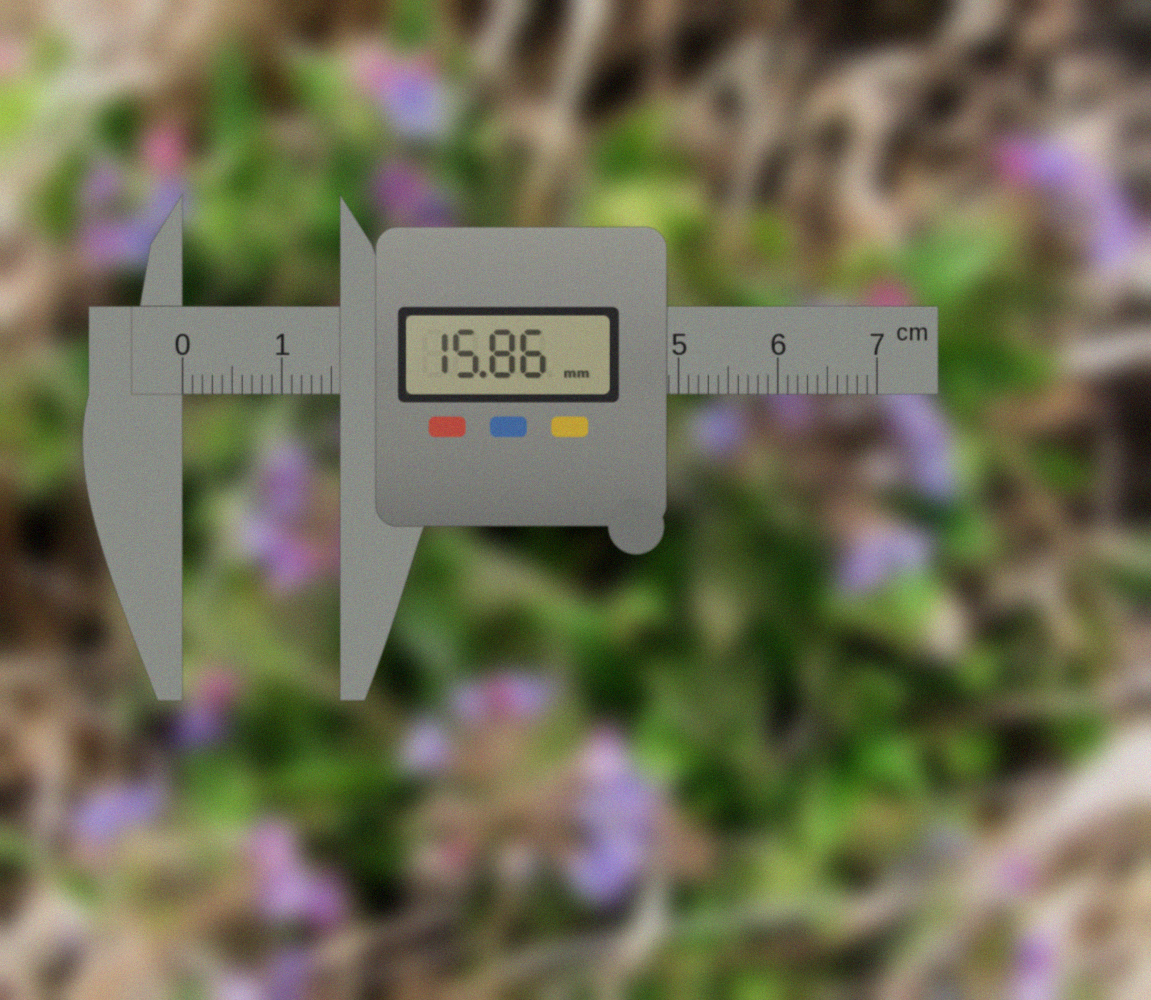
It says 15.86 mm
